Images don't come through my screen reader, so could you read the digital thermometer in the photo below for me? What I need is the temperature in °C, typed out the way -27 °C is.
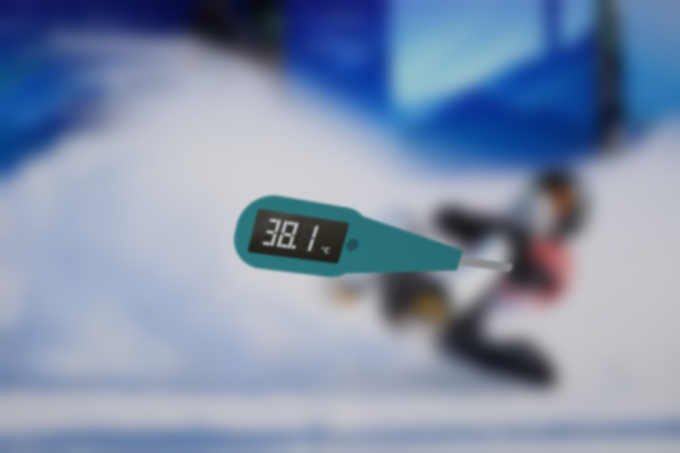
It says 38.1 °C
